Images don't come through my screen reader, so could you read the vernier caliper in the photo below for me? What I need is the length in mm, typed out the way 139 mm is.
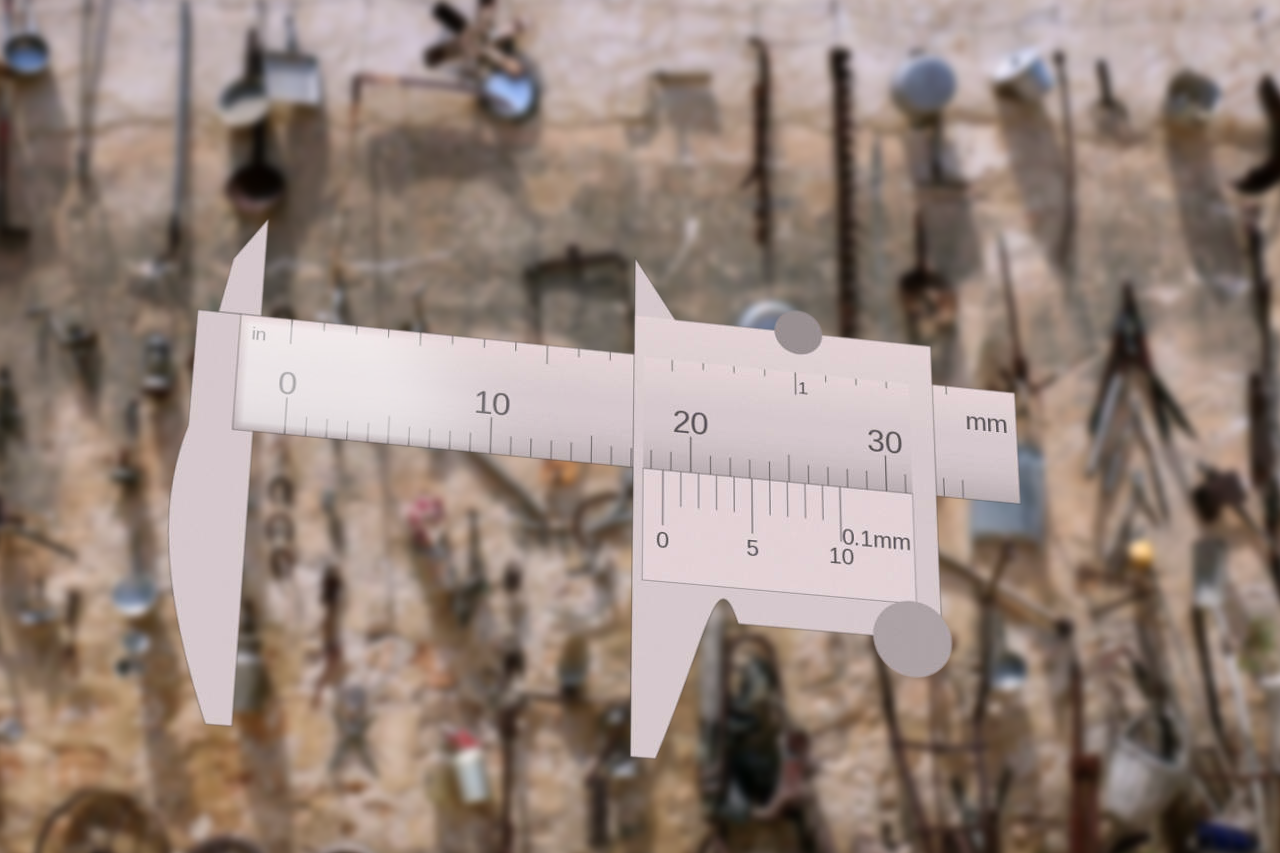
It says 18.6 mm
